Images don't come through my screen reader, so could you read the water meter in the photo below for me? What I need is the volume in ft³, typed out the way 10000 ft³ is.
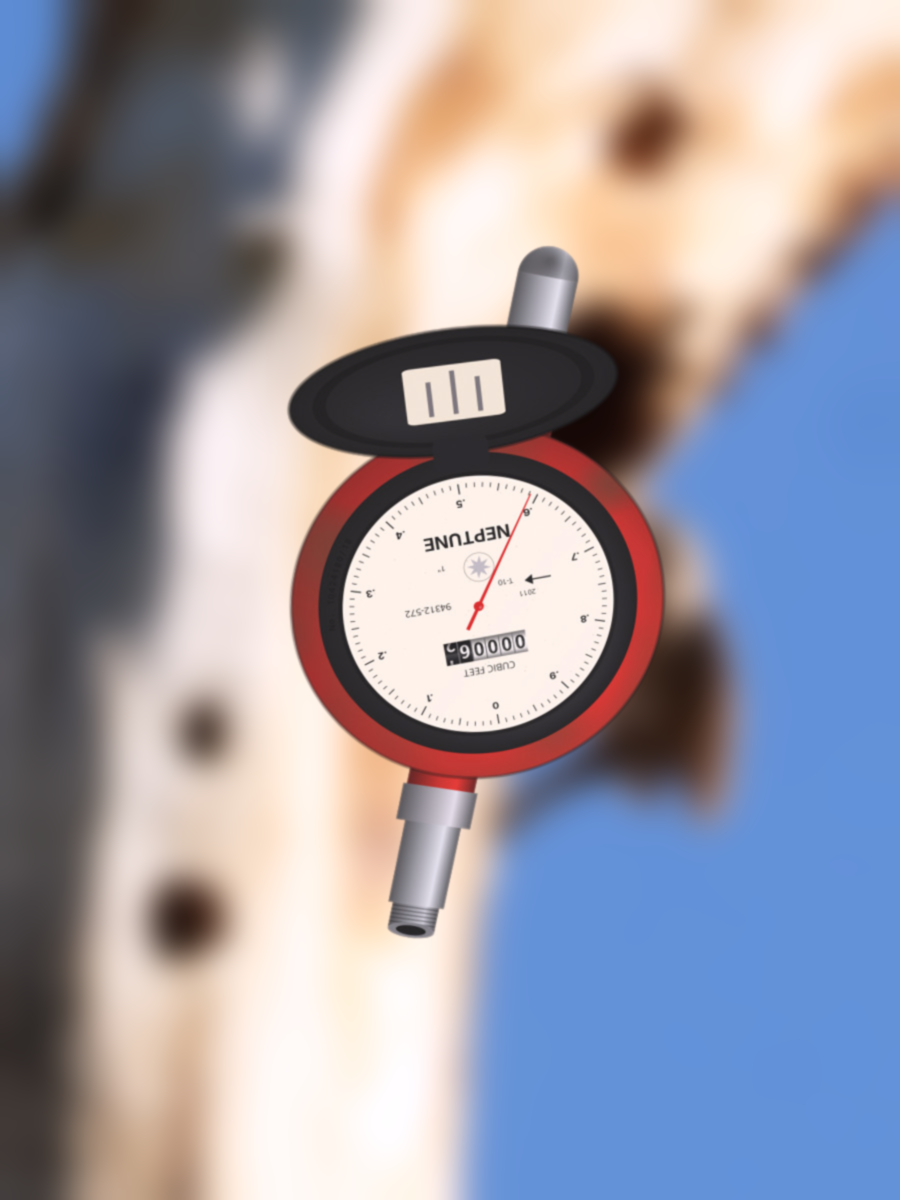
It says 61.59 ft³
